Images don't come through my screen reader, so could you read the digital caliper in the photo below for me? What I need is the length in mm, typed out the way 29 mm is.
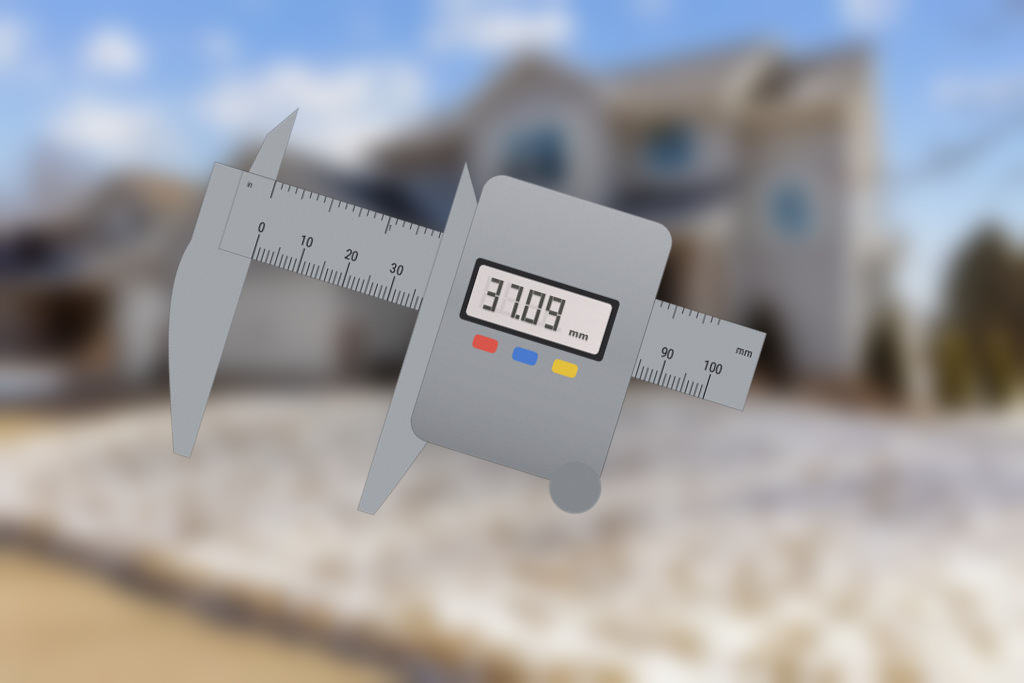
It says 37.09 mm
